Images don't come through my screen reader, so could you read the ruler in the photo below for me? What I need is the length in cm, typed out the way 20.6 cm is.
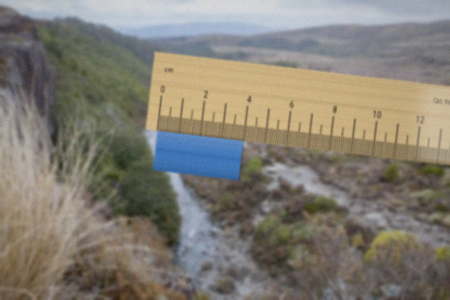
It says 4 cm
